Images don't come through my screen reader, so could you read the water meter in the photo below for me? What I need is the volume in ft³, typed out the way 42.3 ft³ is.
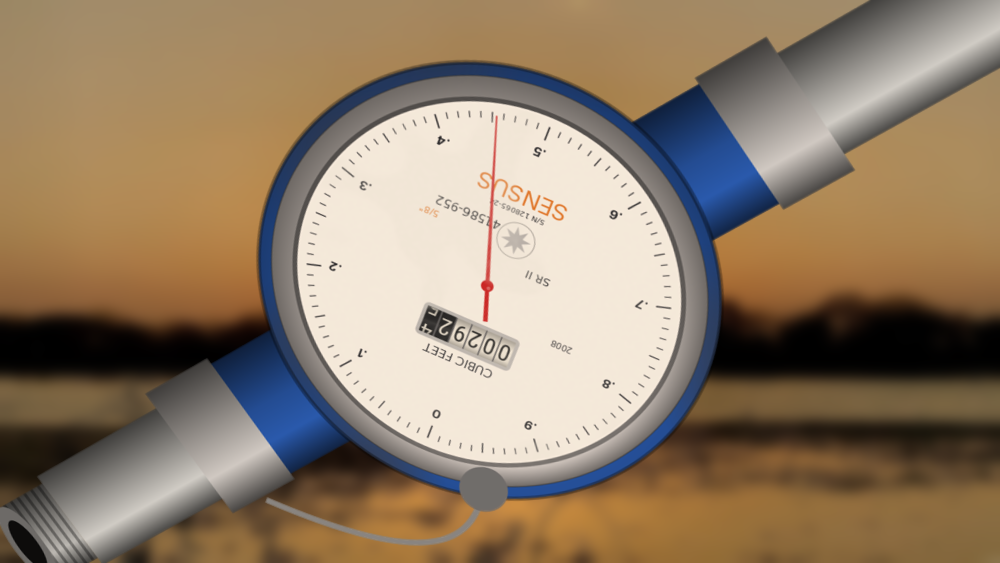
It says 2924.45 ft³
